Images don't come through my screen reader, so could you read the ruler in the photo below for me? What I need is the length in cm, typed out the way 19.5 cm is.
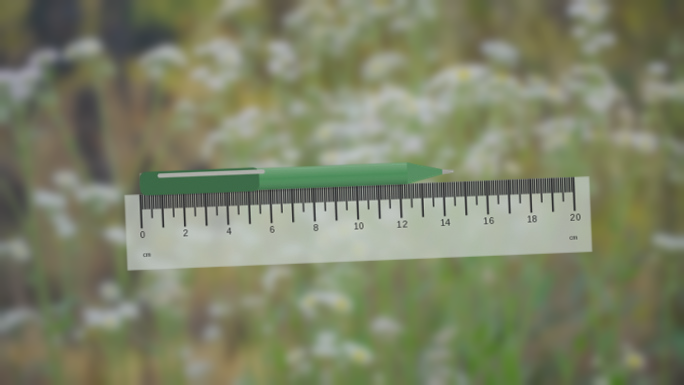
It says 14.5 cm
